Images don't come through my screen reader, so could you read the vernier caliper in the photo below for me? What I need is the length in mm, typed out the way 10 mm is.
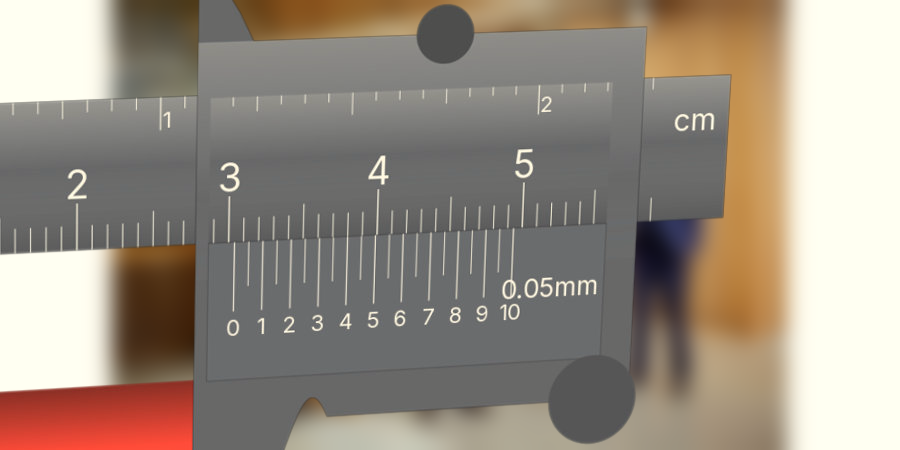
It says 30.4 mm
